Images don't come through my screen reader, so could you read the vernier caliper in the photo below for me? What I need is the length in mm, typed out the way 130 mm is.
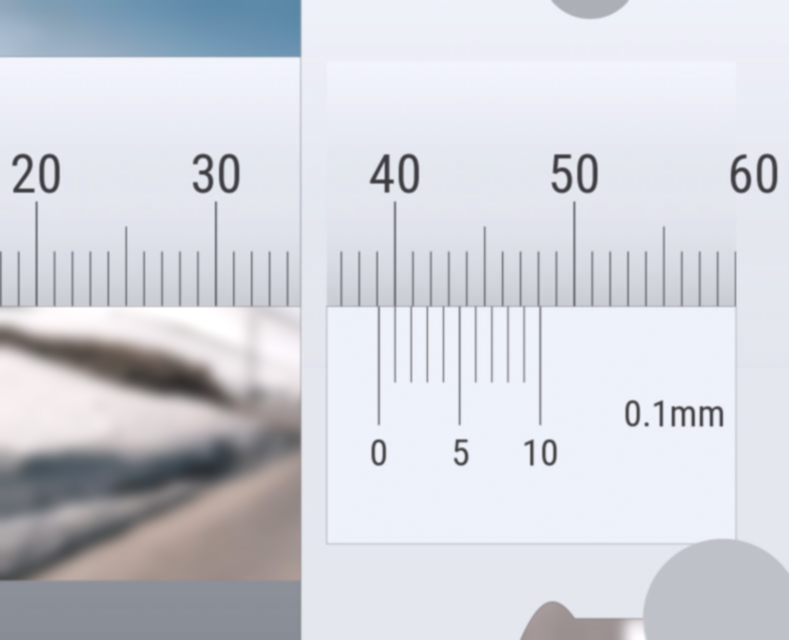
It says 39.1 mm
